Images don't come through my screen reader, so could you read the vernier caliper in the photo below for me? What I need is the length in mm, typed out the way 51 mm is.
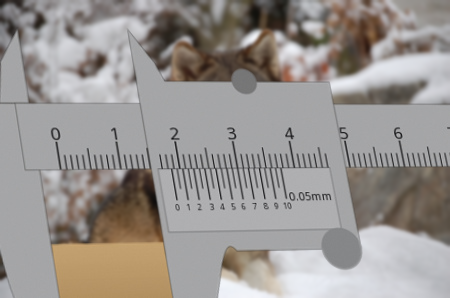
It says 18.6 mm
